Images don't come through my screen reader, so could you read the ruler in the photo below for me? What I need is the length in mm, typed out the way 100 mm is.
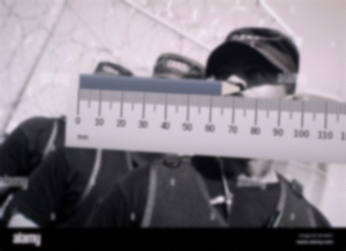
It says 75 mm
